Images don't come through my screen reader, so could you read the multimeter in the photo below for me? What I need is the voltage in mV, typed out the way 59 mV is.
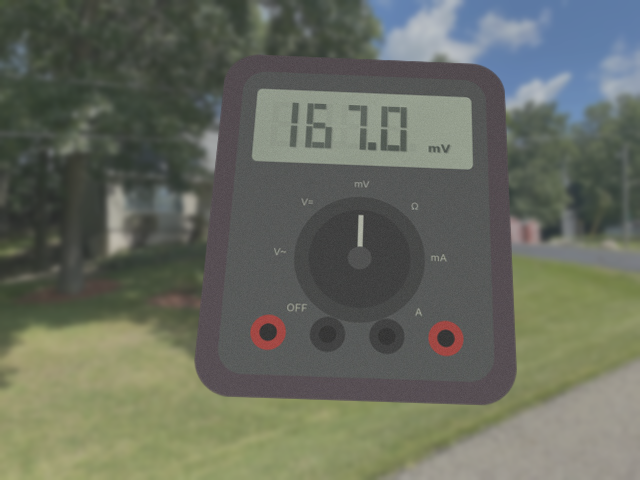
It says 167.0 mV
